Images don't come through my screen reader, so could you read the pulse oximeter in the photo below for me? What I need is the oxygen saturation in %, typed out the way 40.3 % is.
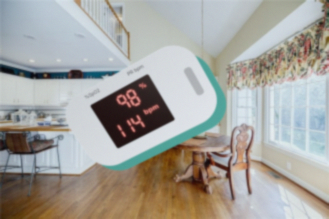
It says 98 %
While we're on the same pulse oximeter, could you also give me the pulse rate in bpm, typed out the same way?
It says 114 bpm
